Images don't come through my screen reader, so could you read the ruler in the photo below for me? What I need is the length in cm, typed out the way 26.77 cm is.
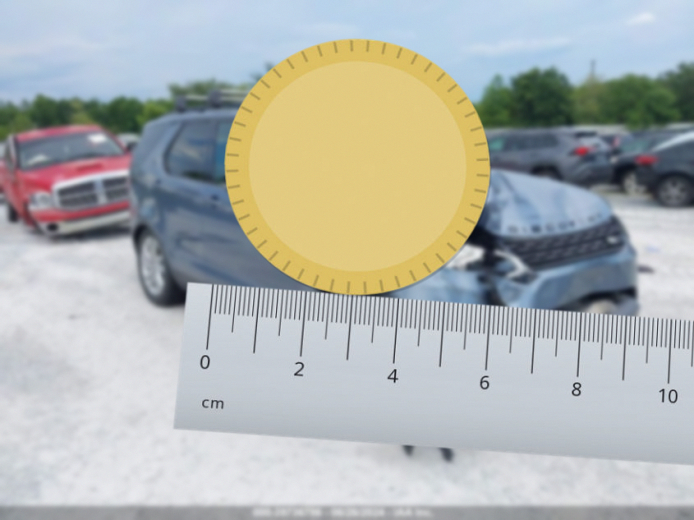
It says 5.8 cm
